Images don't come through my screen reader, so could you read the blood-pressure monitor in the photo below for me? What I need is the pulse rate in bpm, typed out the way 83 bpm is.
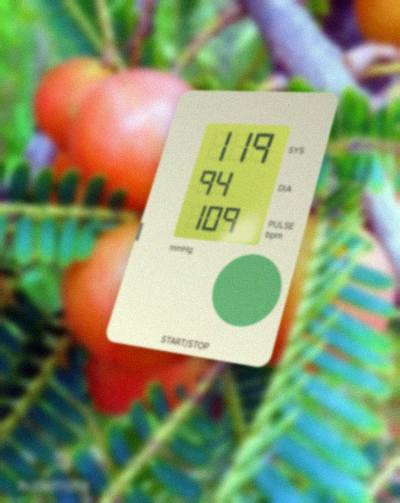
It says 109 bpm
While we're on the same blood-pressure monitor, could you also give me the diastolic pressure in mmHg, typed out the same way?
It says 94 mmHg
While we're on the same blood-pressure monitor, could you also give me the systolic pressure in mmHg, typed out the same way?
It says 119 mmHg
